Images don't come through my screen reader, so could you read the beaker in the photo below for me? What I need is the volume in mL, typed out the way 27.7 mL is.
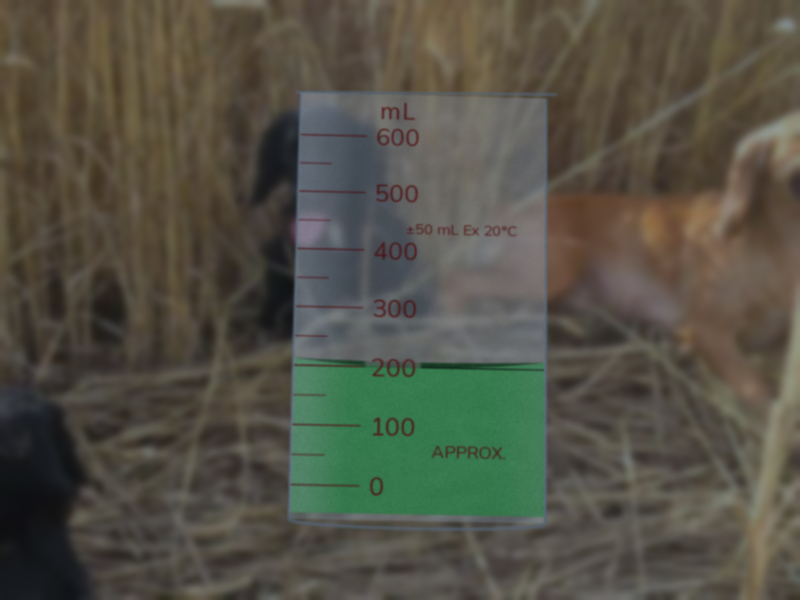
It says 200 mL
